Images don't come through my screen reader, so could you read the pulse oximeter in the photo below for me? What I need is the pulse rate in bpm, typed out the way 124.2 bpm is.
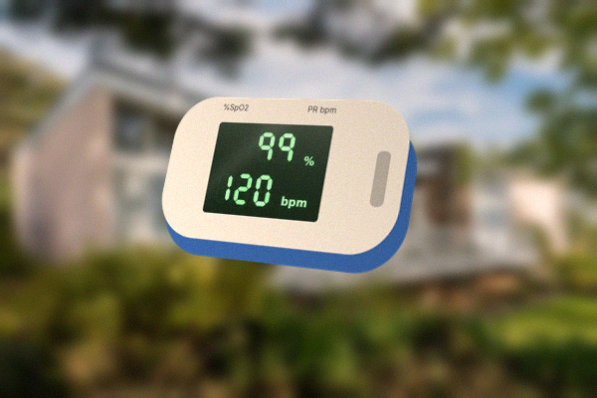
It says 120 bpm
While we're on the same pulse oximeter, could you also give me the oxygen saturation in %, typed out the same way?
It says 99 %
